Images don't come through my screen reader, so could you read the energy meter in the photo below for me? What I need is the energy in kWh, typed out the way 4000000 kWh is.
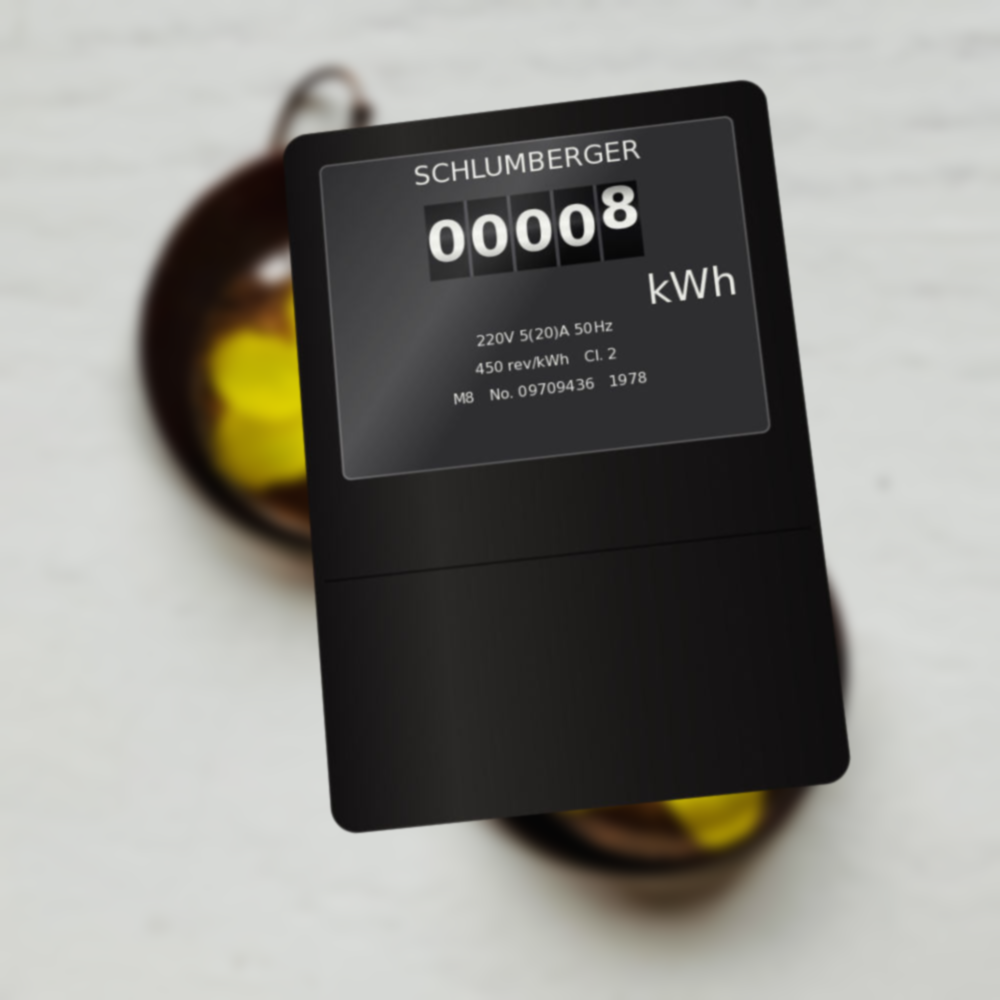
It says 8 kWh
